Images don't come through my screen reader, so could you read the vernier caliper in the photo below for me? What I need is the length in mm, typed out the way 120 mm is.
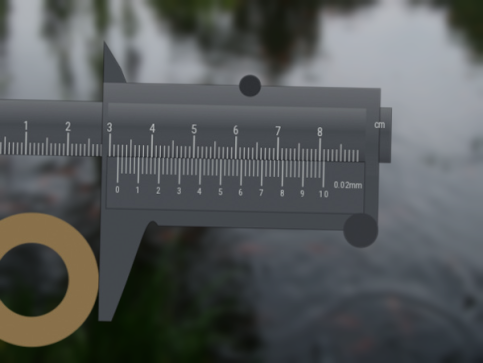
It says 32.0 mm
